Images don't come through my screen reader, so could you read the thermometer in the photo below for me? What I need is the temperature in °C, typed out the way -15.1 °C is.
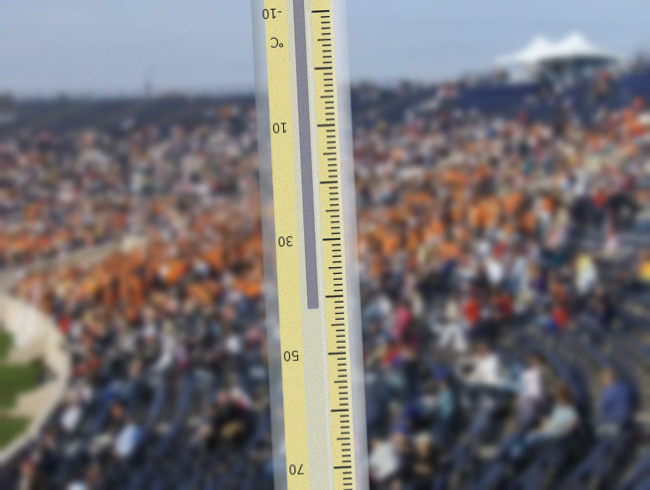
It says 42 °C
